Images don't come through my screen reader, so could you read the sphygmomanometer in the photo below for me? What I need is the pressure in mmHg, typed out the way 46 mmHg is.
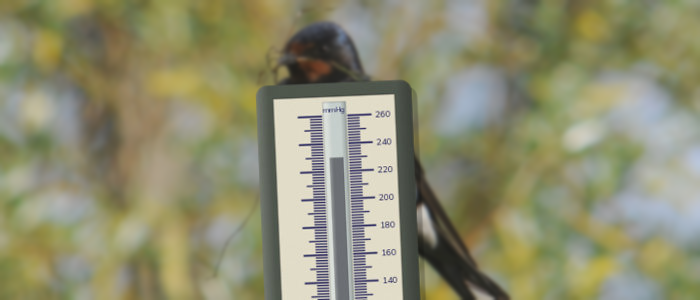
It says 230 mmHg
